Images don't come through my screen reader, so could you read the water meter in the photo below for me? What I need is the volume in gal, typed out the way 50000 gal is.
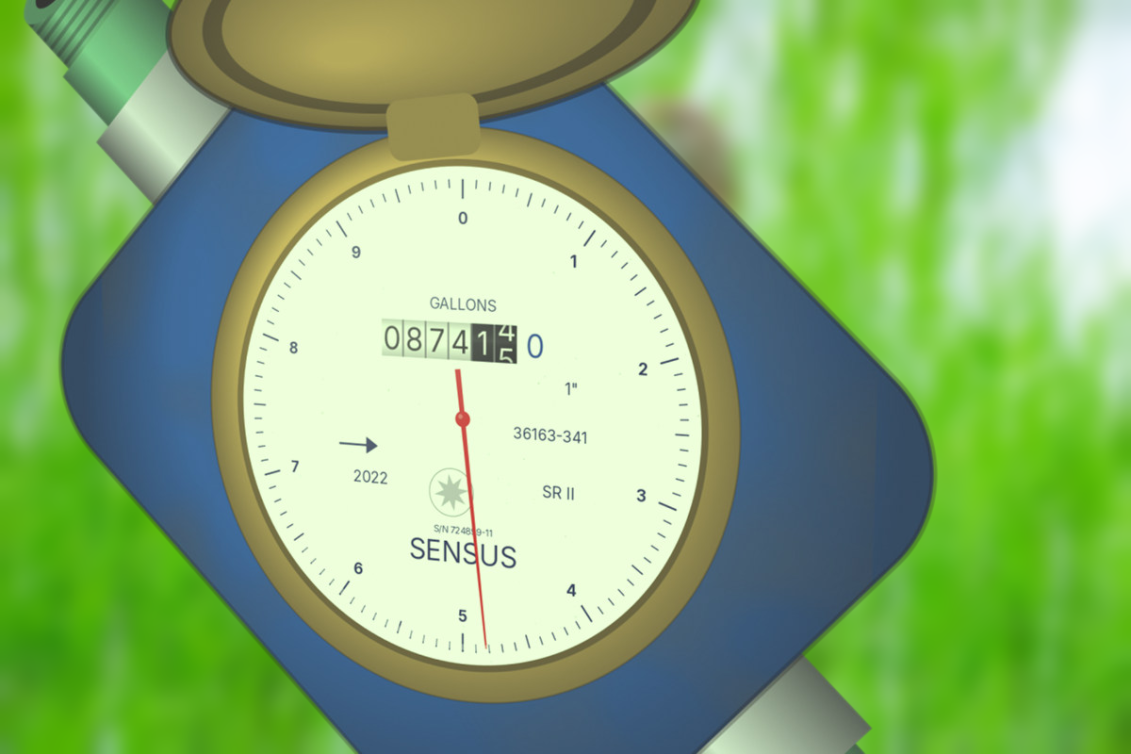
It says 874144.8 gal
